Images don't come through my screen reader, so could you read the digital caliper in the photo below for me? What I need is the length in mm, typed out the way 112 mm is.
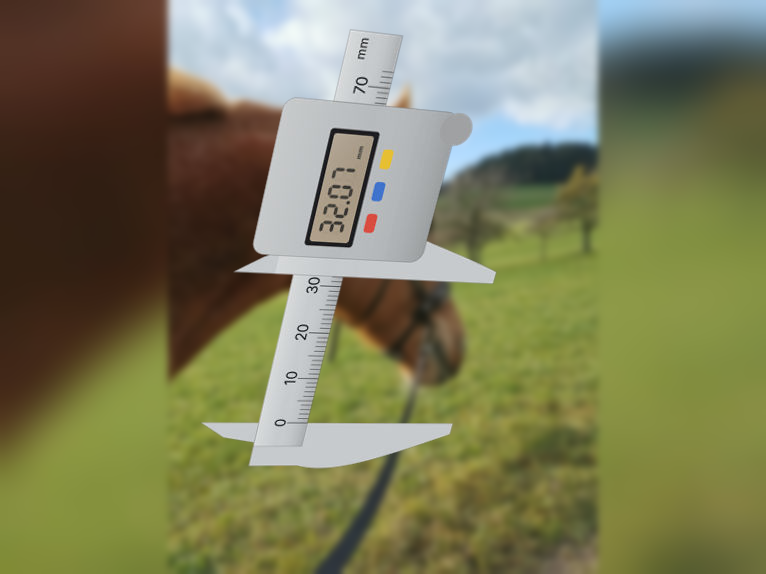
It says 32.07 mm
